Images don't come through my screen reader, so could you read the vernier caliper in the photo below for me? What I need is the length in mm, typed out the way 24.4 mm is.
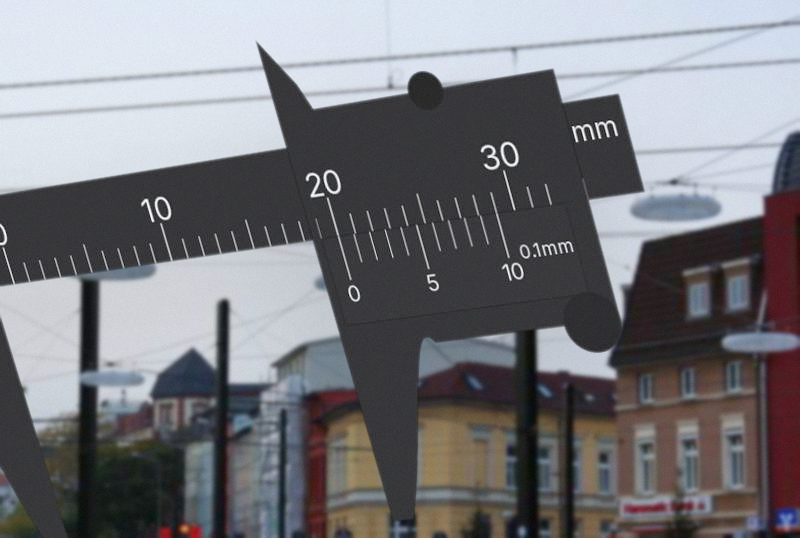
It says 20.0 mm
